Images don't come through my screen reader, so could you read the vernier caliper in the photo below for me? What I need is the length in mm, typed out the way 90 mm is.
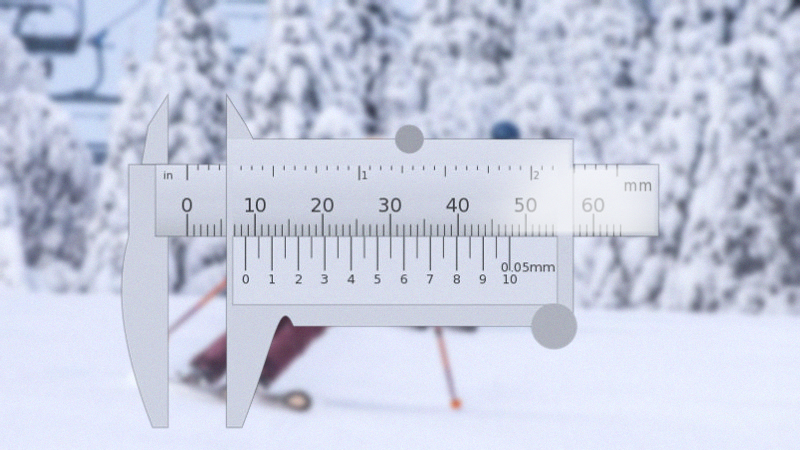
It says 8.6 mm
